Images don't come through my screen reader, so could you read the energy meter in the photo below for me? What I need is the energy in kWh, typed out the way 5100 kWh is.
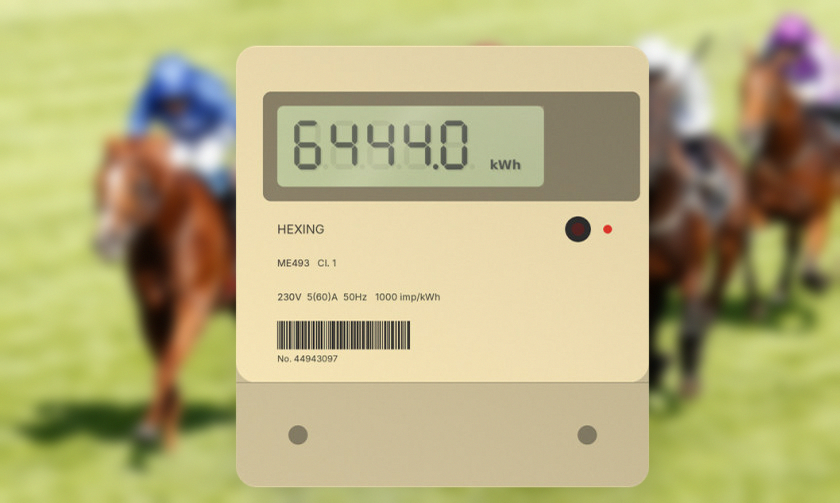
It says 6444.0 kWh
